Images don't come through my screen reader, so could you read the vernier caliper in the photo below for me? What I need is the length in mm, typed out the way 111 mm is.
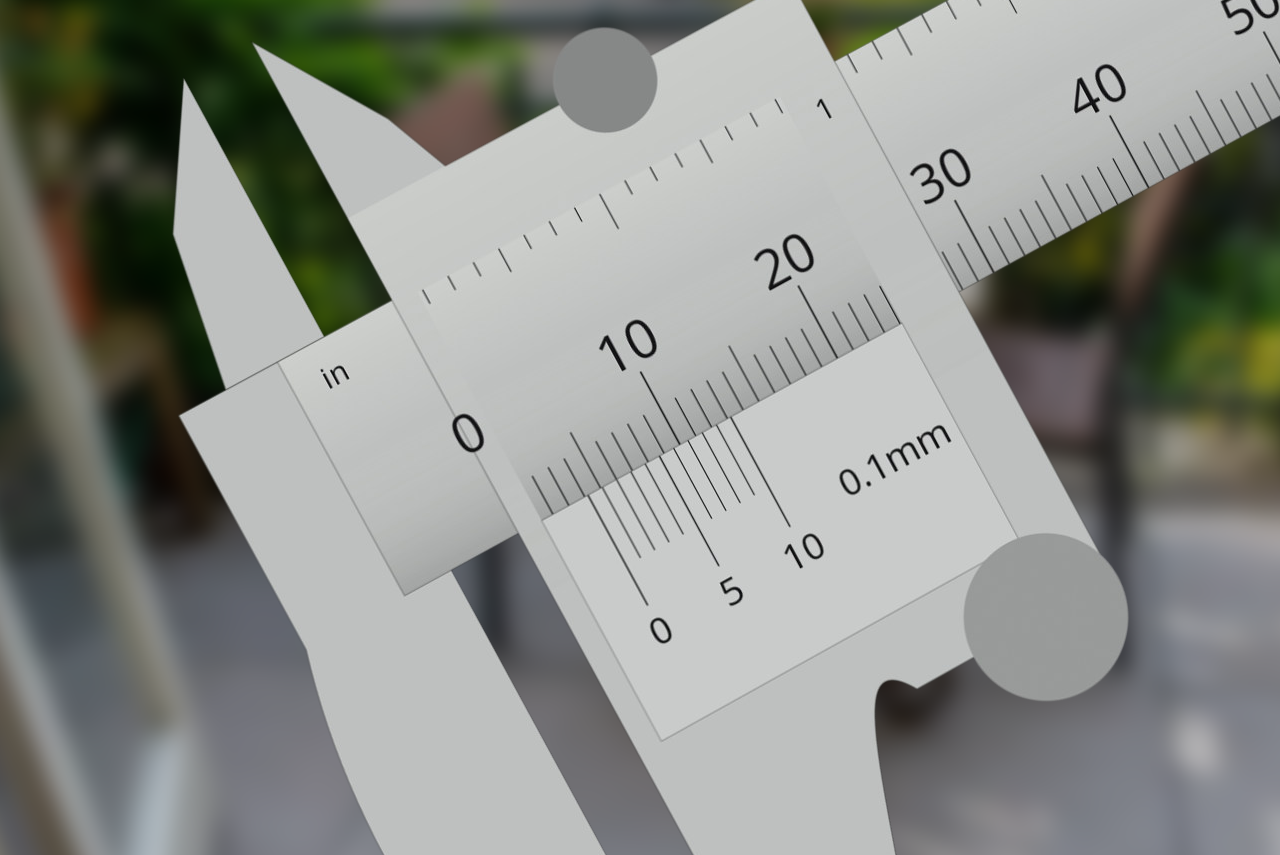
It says 4.2 mm
